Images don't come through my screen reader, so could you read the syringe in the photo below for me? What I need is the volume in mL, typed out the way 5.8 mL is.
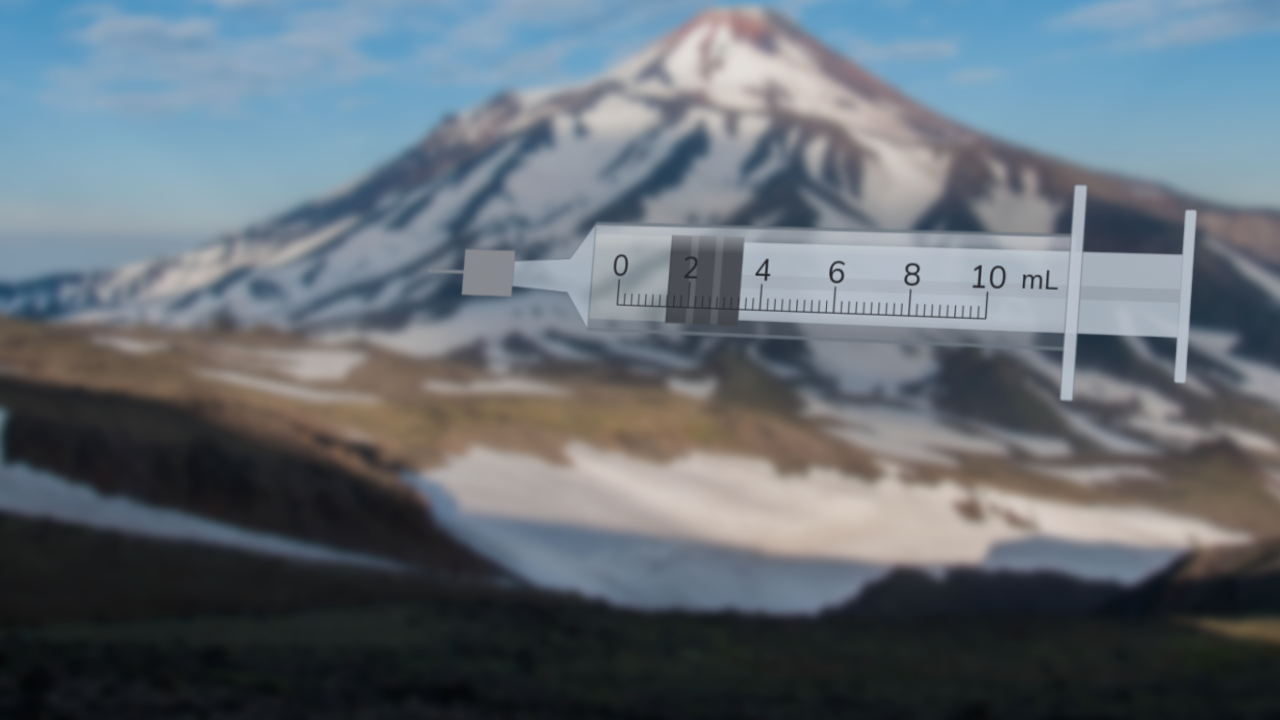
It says 1.4 mL
